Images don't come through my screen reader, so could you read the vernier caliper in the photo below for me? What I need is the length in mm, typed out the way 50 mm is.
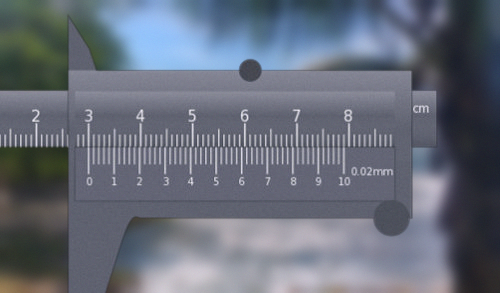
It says 30.0 mm
